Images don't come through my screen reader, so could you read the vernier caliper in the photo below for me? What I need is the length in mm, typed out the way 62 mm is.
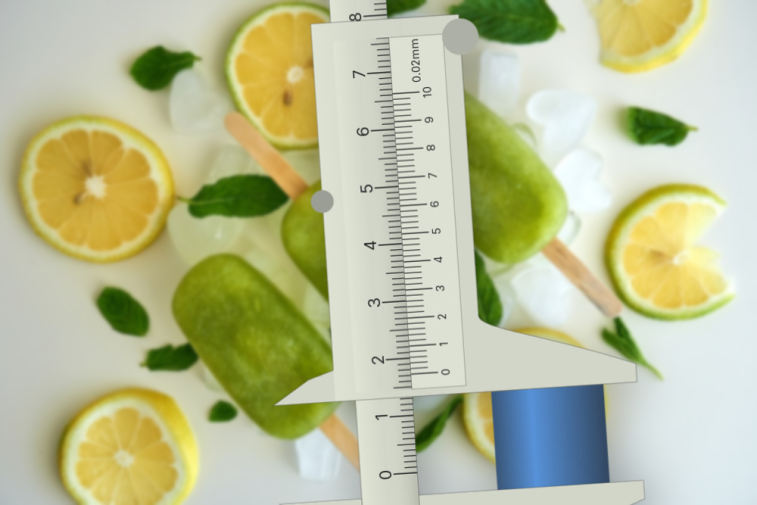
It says 17.2 mm
